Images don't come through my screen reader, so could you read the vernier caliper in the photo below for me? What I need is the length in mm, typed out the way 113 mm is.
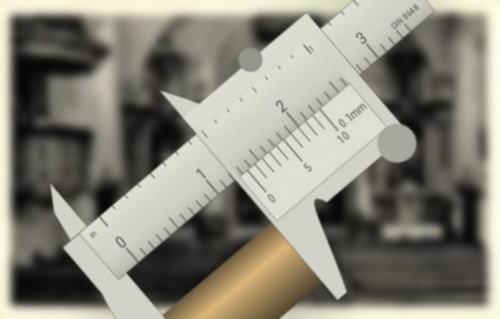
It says 13.6 mm
